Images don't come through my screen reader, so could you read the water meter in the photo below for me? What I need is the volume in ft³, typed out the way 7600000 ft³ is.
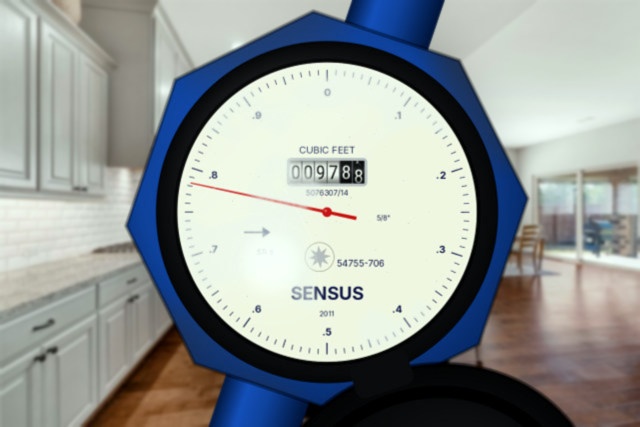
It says 9787.78 ft³
